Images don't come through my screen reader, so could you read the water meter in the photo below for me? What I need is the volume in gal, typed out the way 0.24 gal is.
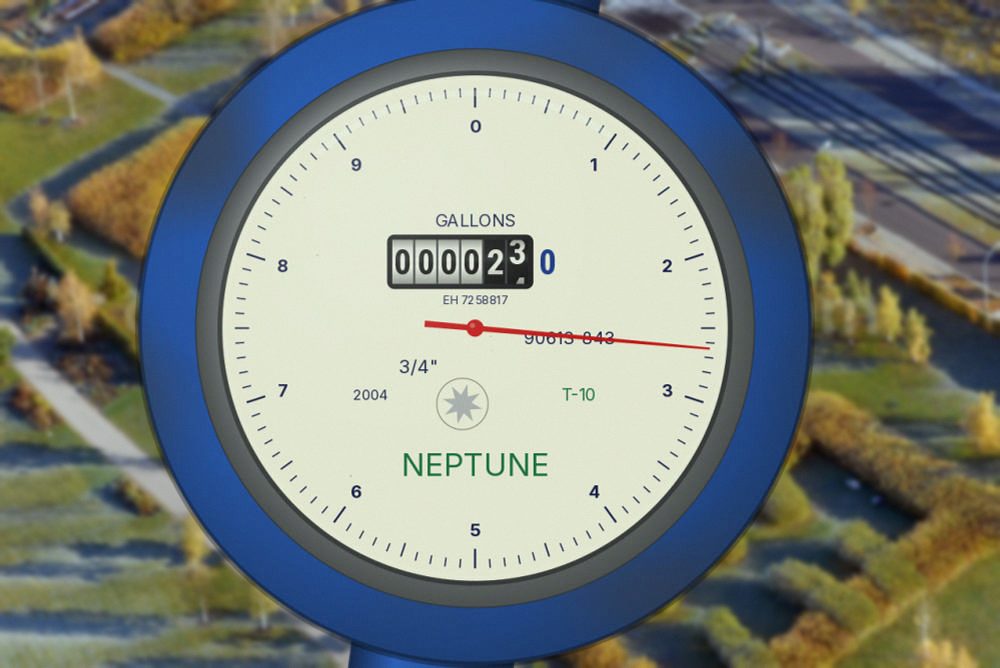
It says 232.6 gal
